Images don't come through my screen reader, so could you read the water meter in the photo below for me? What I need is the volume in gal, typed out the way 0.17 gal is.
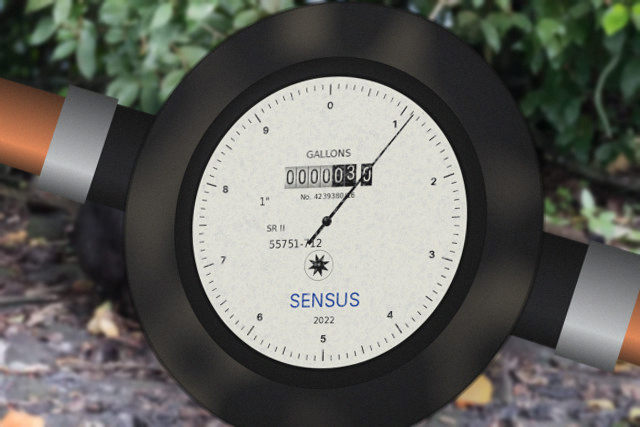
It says 31.1 gal
